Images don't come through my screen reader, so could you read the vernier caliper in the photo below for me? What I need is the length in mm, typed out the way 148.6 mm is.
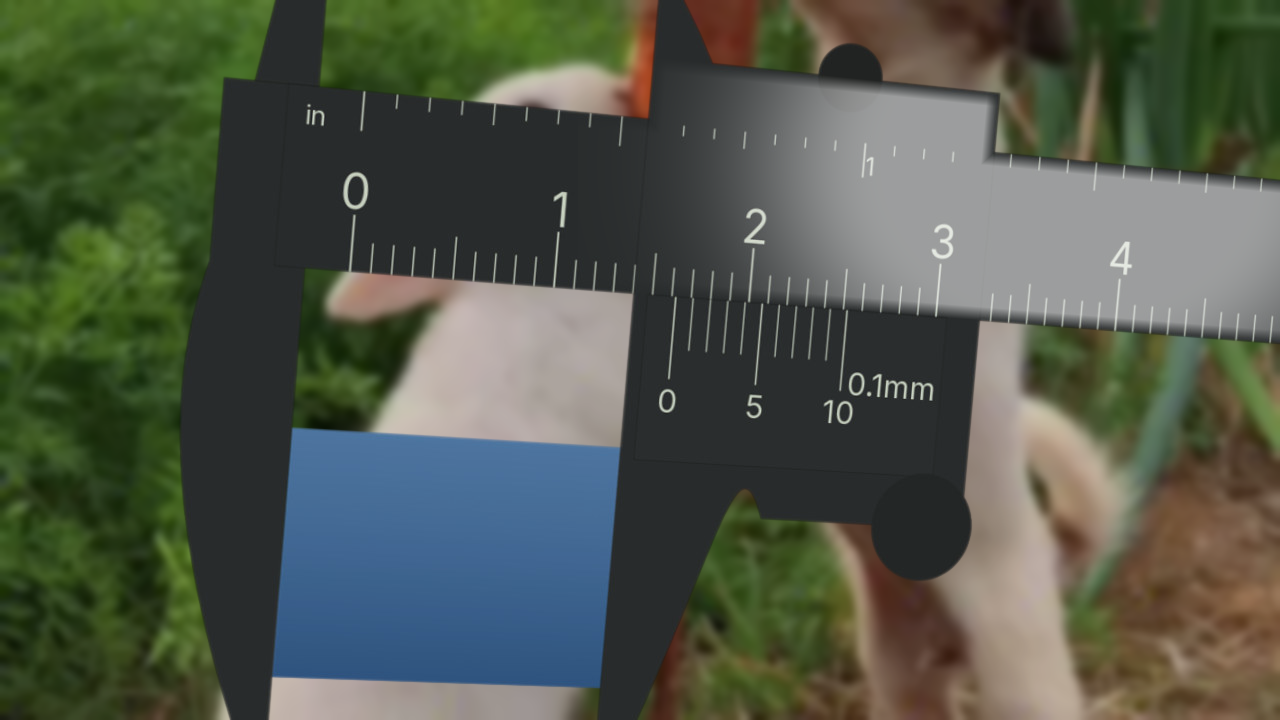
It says 16.2 mm
